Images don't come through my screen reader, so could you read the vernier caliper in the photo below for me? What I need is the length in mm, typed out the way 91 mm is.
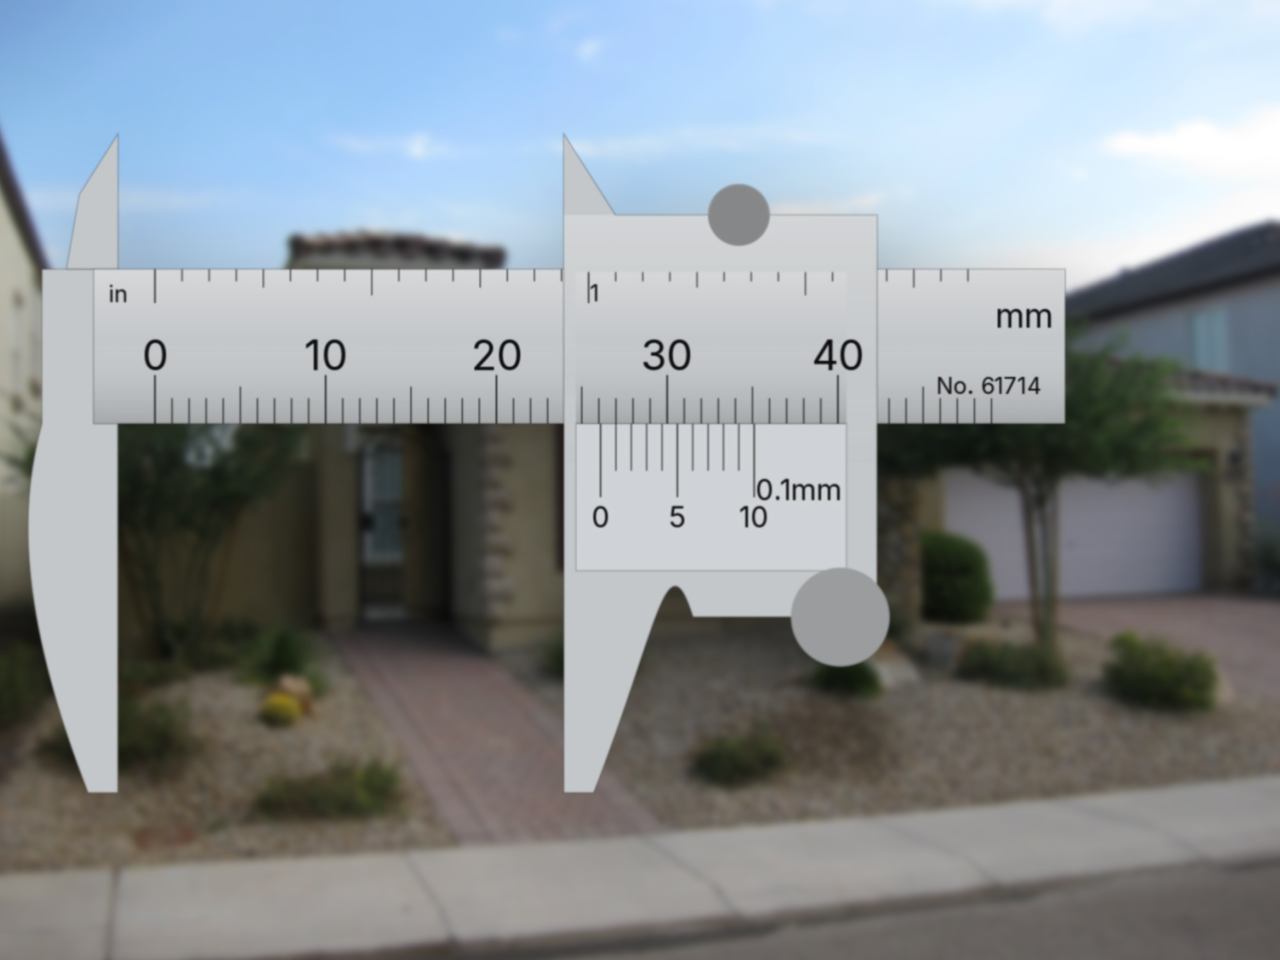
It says 26.1 mm
